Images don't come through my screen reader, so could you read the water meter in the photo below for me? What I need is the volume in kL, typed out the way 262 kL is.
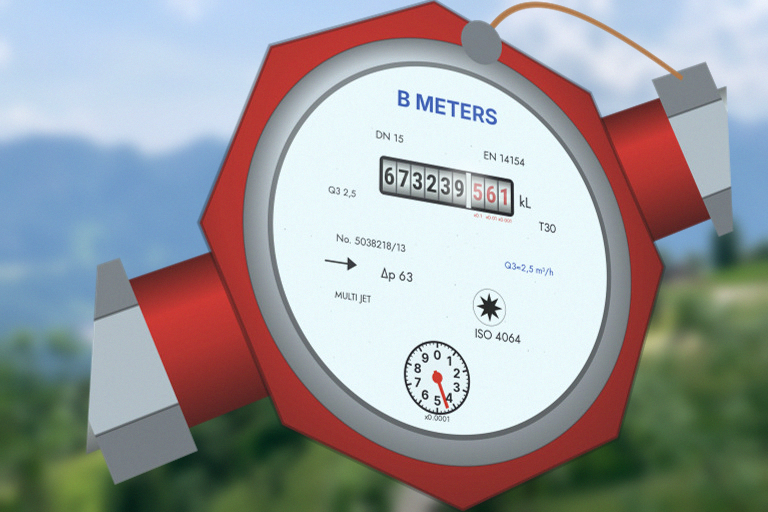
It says 673239.5614 kL
